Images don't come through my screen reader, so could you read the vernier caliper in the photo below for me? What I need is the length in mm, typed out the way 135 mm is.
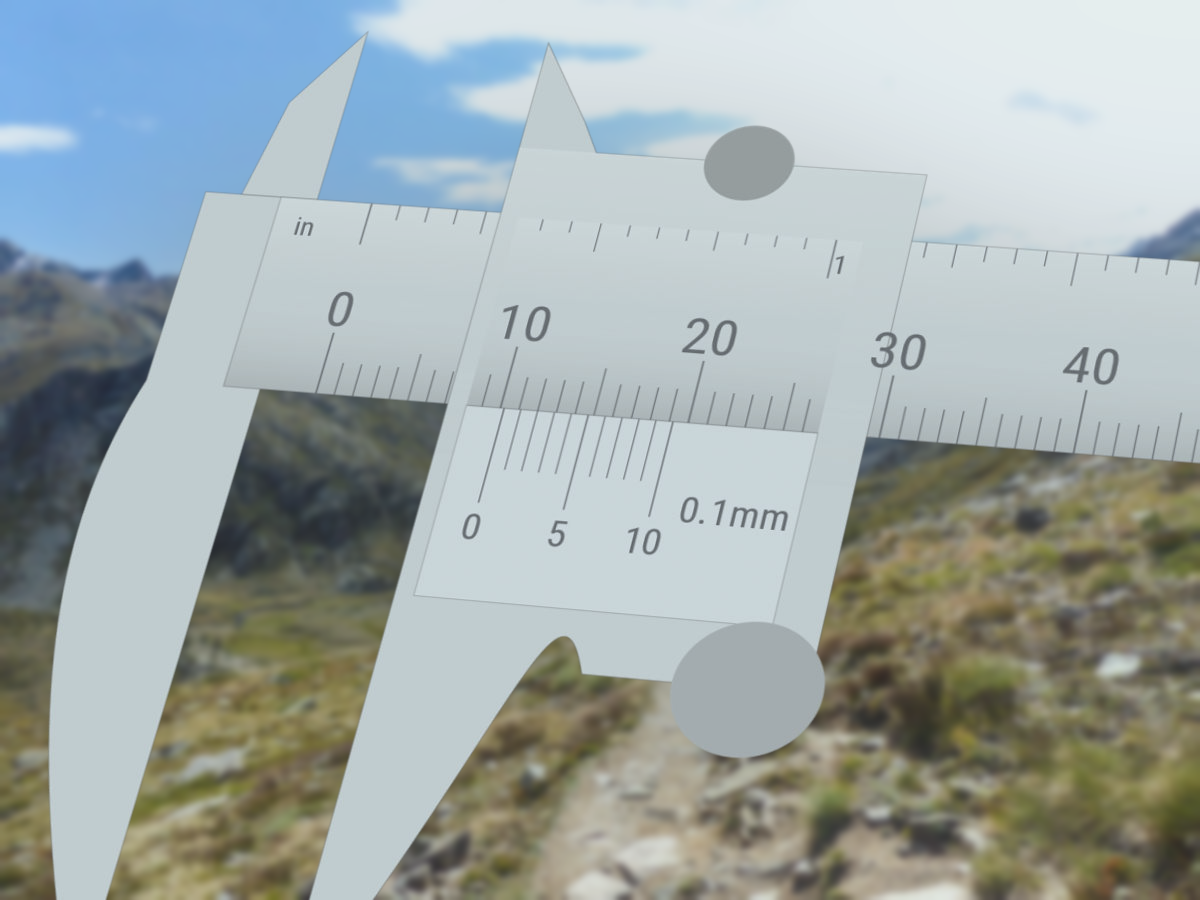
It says 10.2 mm
